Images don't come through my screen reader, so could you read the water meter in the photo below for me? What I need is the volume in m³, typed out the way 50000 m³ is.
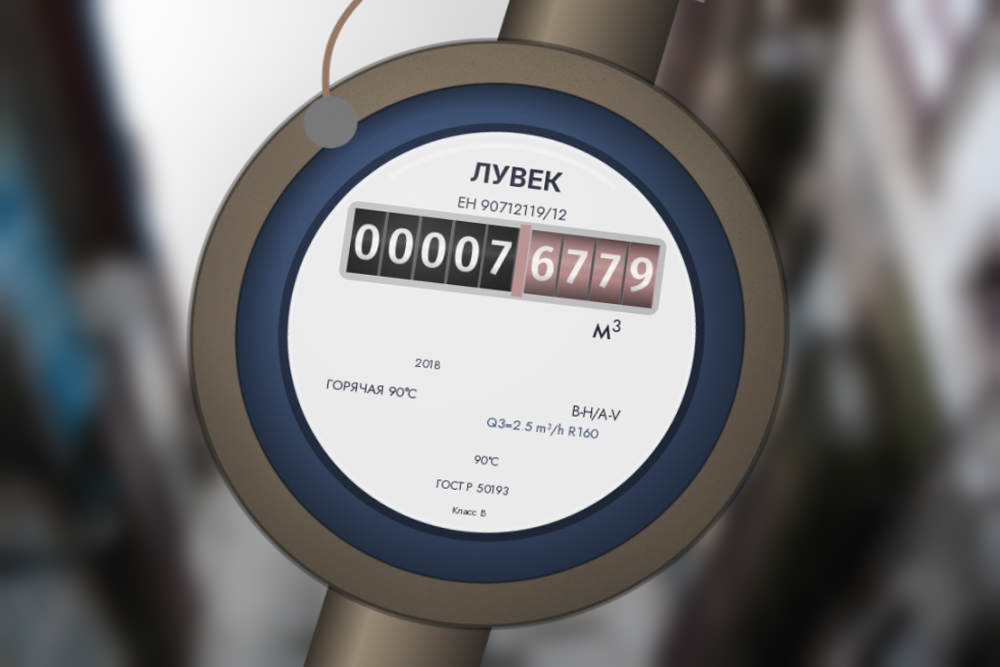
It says 7.6779 m³
